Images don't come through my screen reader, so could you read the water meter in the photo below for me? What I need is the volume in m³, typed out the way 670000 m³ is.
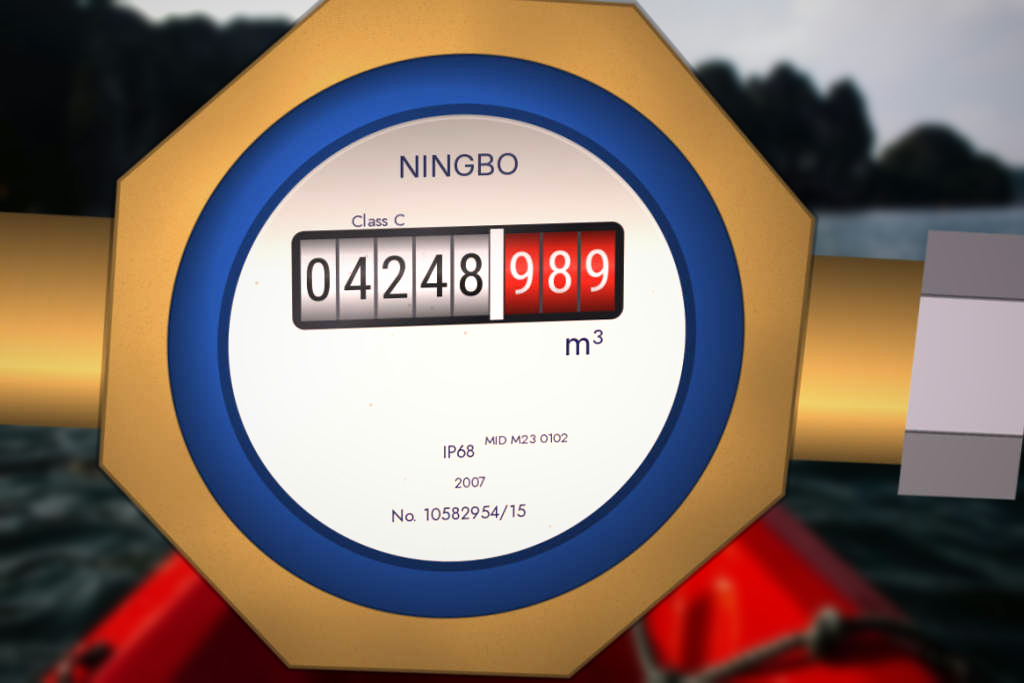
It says 4248.989 m³
